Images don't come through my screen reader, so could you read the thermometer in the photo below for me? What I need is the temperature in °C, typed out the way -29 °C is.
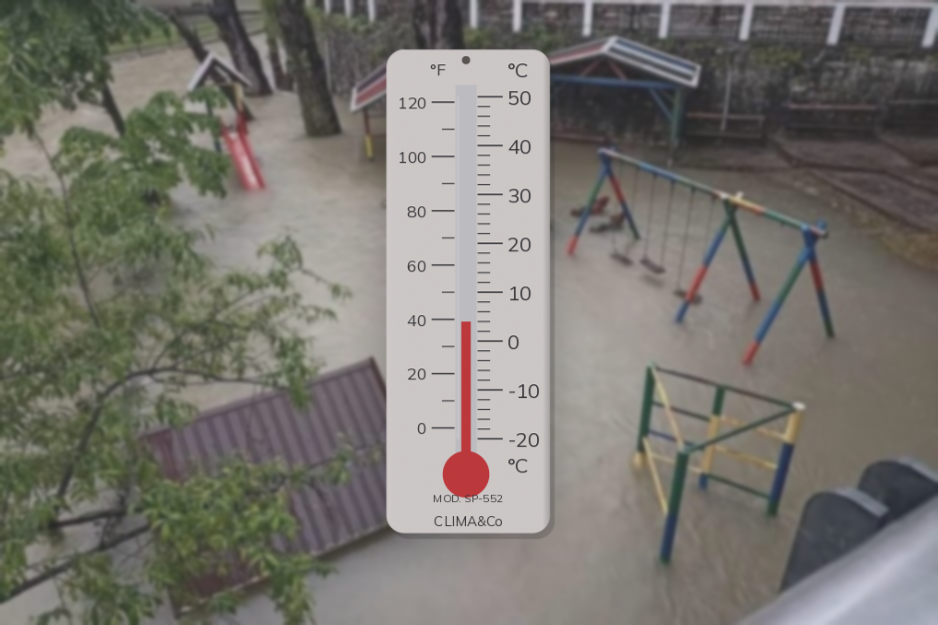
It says 4 °C
